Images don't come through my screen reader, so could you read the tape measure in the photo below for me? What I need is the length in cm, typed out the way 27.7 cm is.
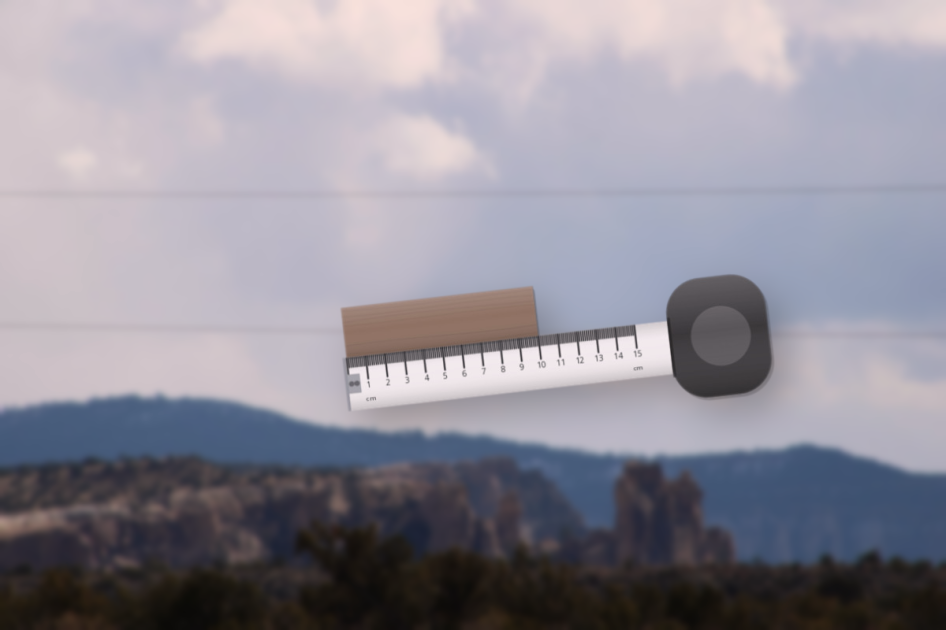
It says 10 cm
